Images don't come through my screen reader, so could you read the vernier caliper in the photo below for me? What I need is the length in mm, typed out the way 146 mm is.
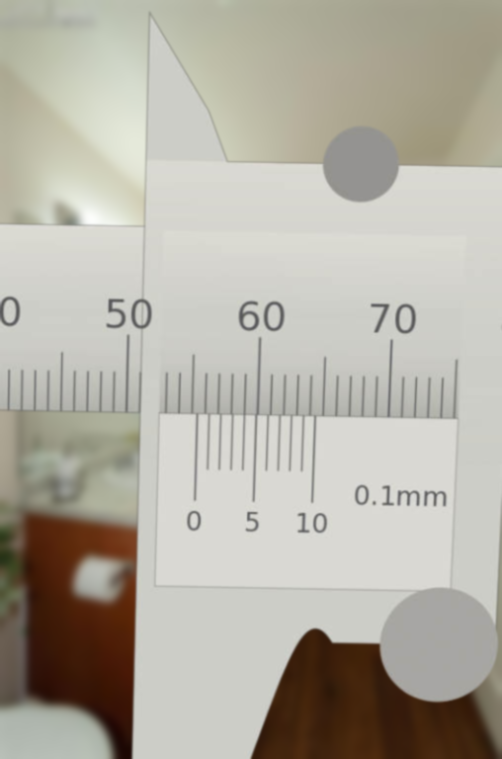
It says 55.4 mm
